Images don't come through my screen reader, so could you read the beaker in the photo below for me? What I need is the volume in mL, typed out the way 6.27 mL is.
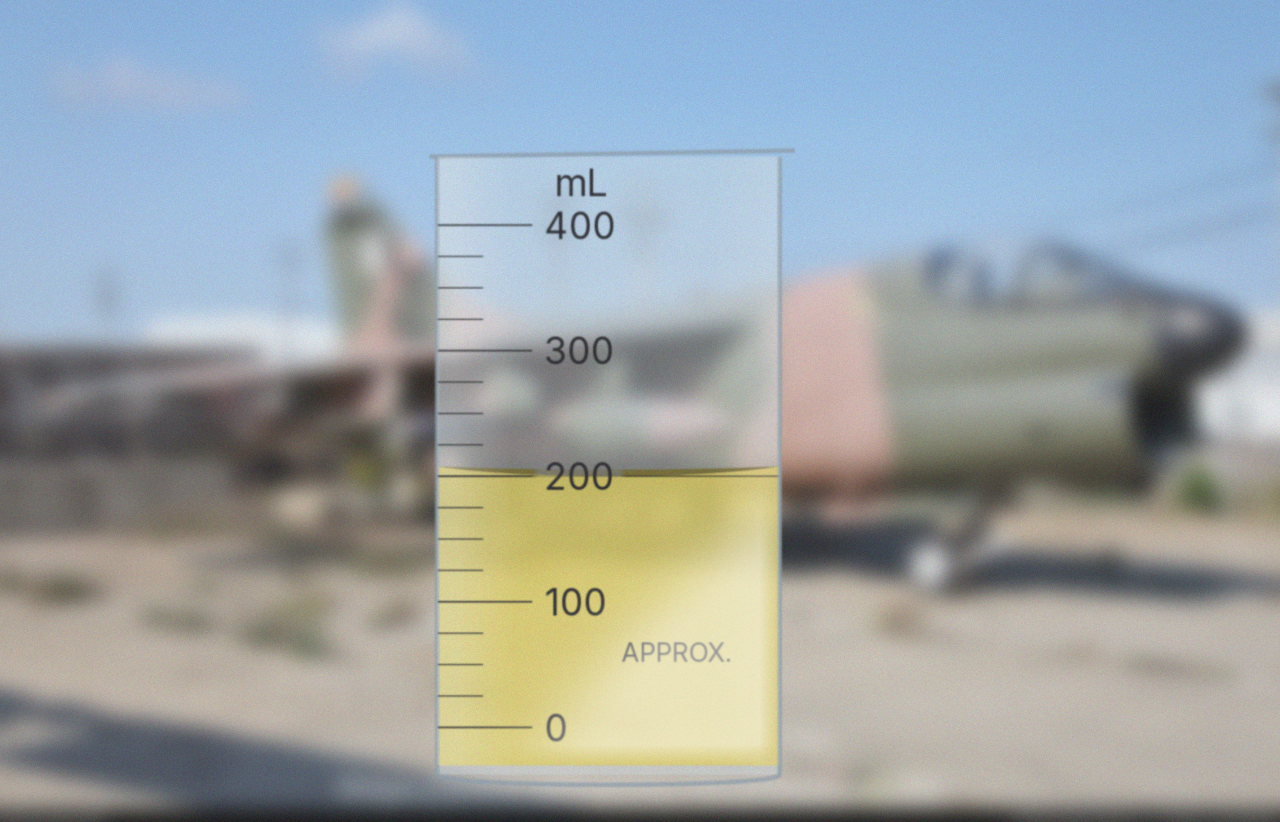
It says 200 mL
